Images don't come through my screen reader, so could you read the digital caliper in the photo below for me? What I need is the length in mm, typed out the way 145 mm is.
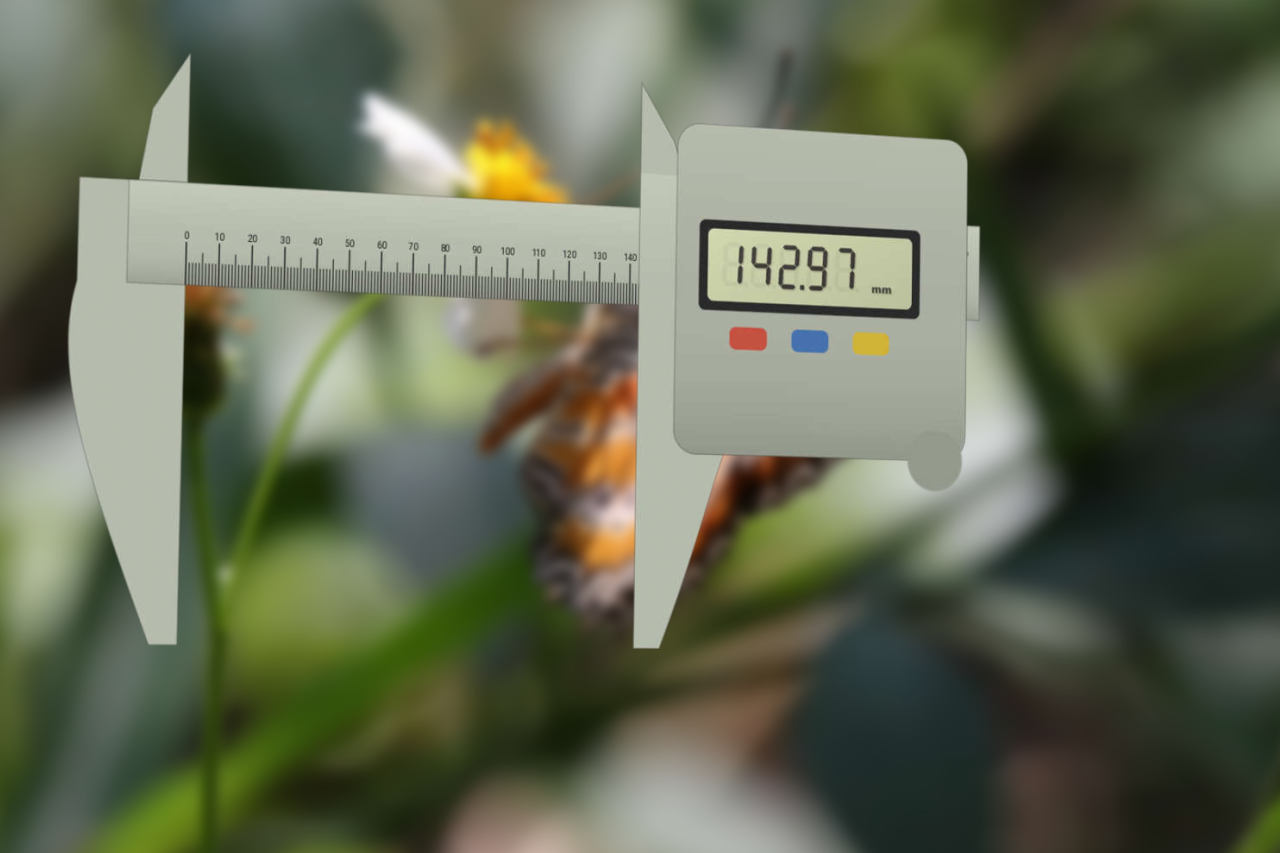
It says 142.97 mm
